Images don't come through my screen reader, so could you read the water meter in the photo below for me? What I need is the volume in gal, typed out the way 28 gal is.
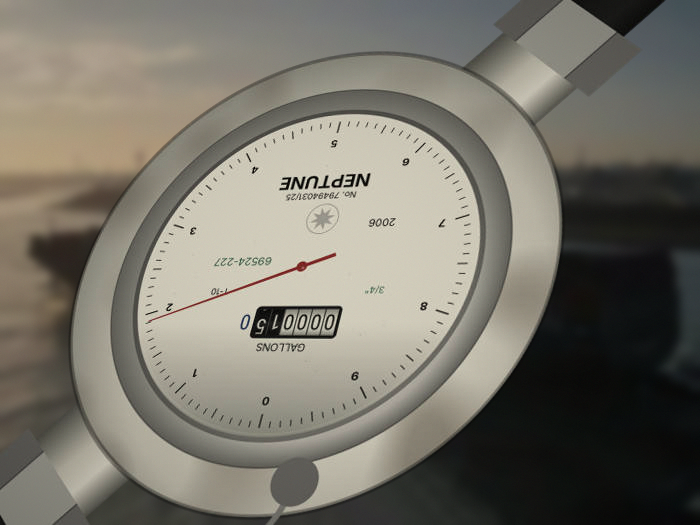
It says 151.9 gal
